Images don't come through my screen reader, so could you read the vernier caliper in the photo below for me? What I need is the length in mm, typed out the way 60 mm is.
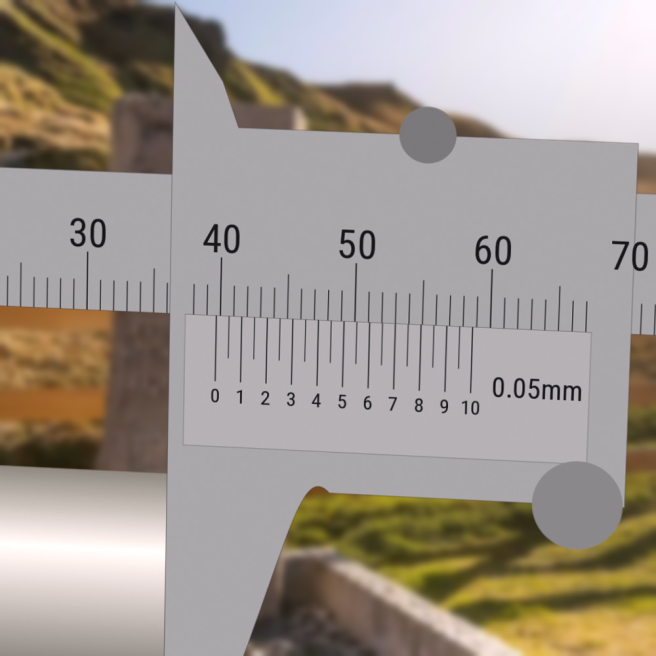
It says 39.7 mm
